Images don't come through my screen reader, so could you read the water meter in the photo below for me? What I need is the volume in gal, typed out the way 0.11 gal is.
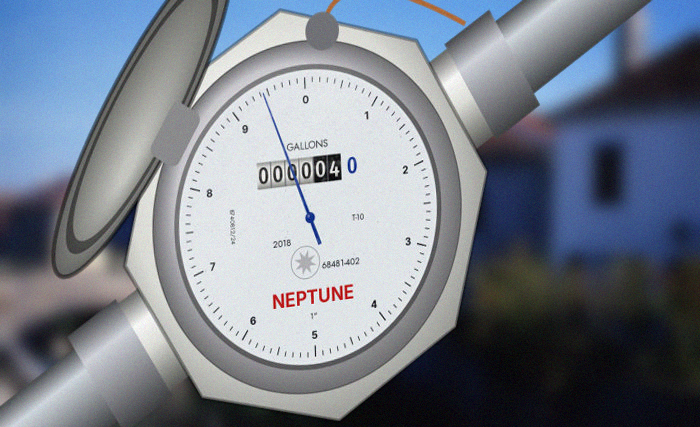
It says 39.4 gal
